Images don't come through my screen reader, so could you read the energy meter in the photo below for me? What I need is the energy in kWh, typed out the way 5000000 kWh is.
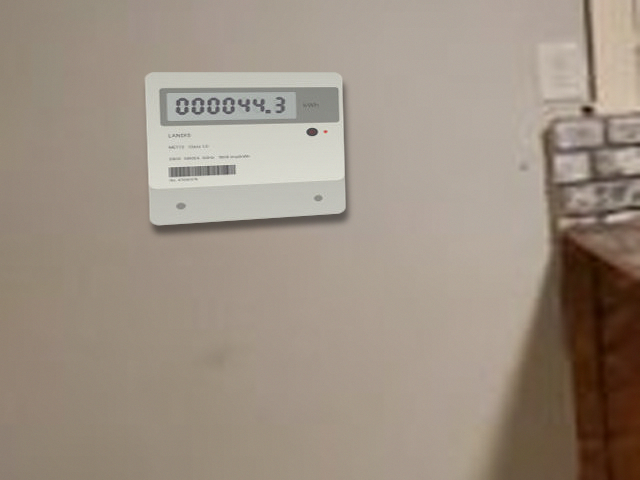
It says 44.3 kWh
